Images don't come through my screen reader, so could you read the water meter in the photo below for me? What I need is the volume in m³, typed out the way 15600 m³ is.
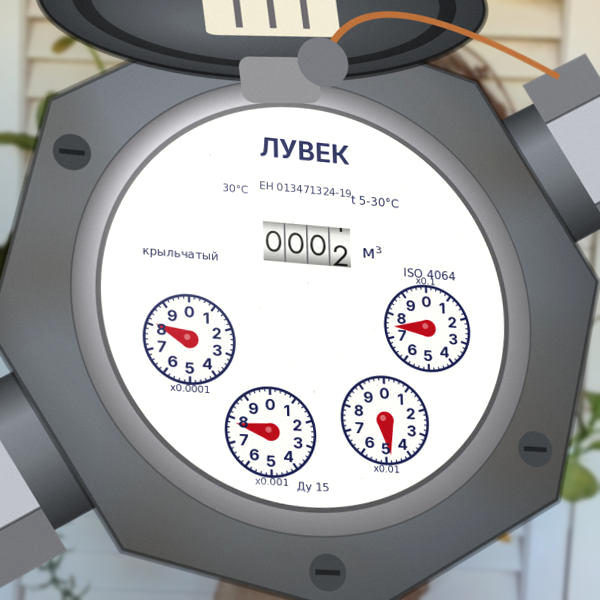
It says 1.7478 m³
